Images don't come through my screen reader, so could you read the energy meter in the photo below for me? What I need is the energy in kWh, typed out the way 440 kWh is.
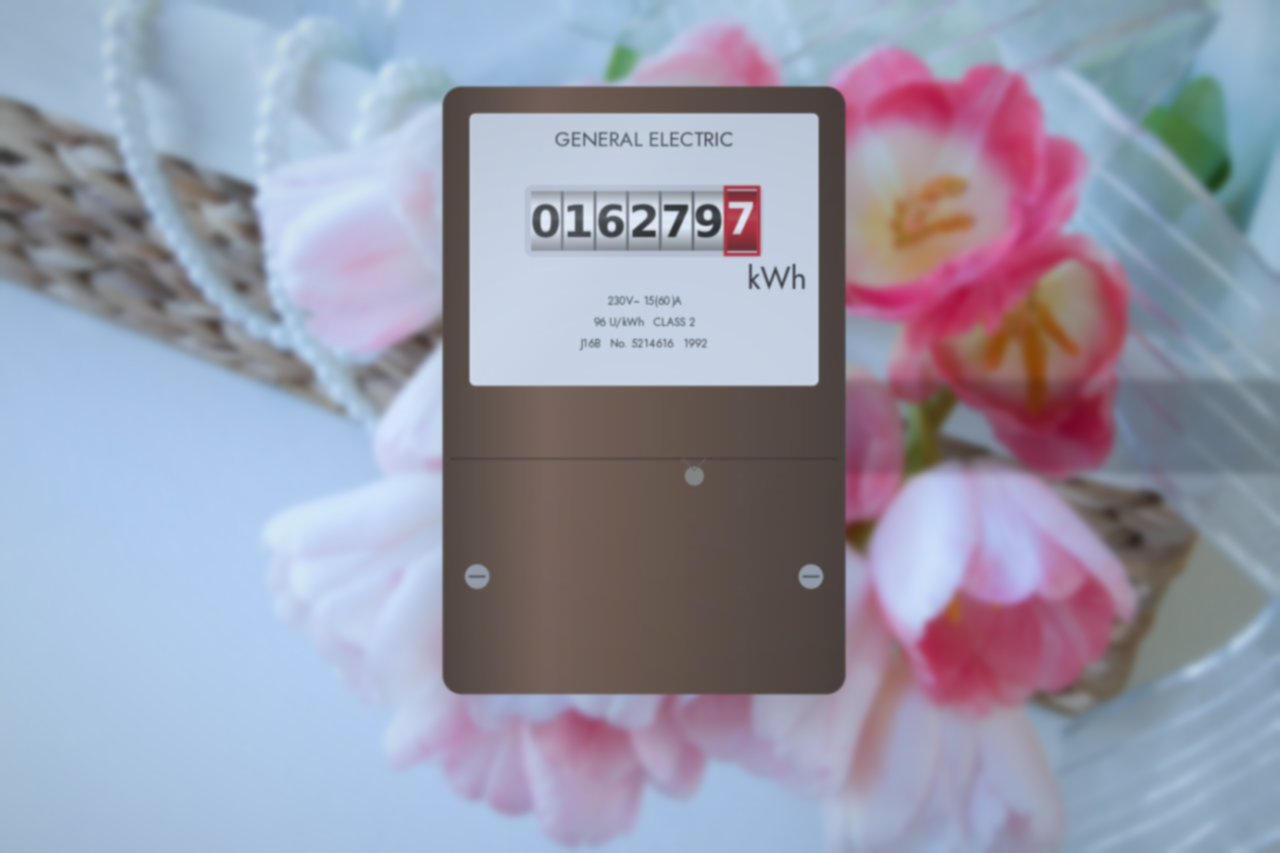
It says 16279.7 kWh
